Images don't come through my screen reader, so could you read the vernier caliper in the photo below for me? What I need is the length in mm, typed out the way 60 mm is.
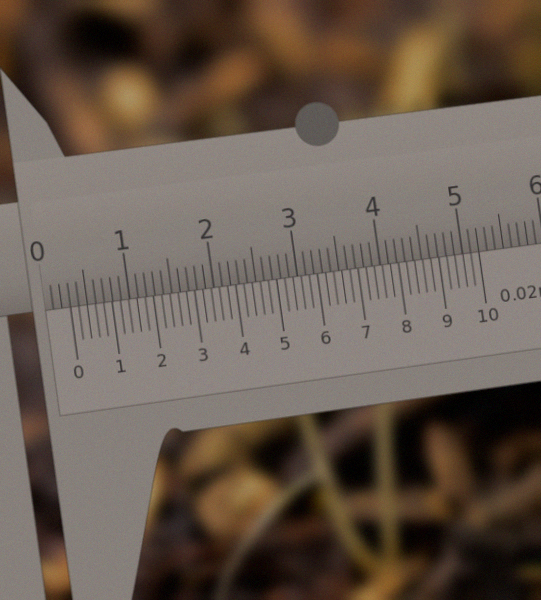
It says 3.0 mm
